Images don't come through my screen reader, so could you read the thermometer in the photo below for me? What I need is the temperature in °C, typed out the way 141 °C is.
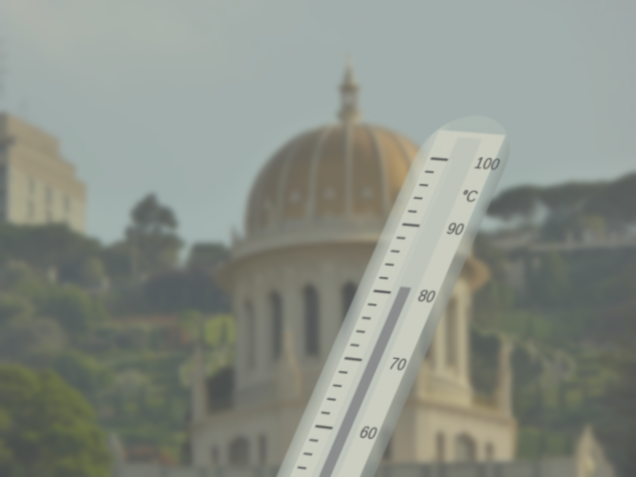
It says 81 °C
